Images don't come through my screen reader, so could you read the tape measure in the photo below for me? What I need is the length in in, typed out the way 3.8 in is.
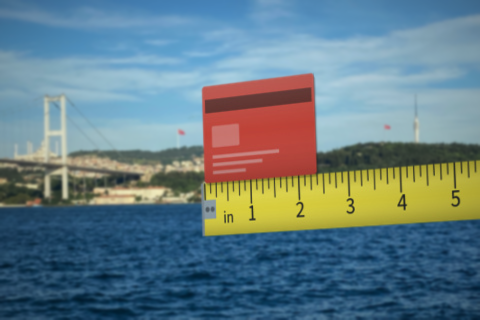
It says 2.375 in
